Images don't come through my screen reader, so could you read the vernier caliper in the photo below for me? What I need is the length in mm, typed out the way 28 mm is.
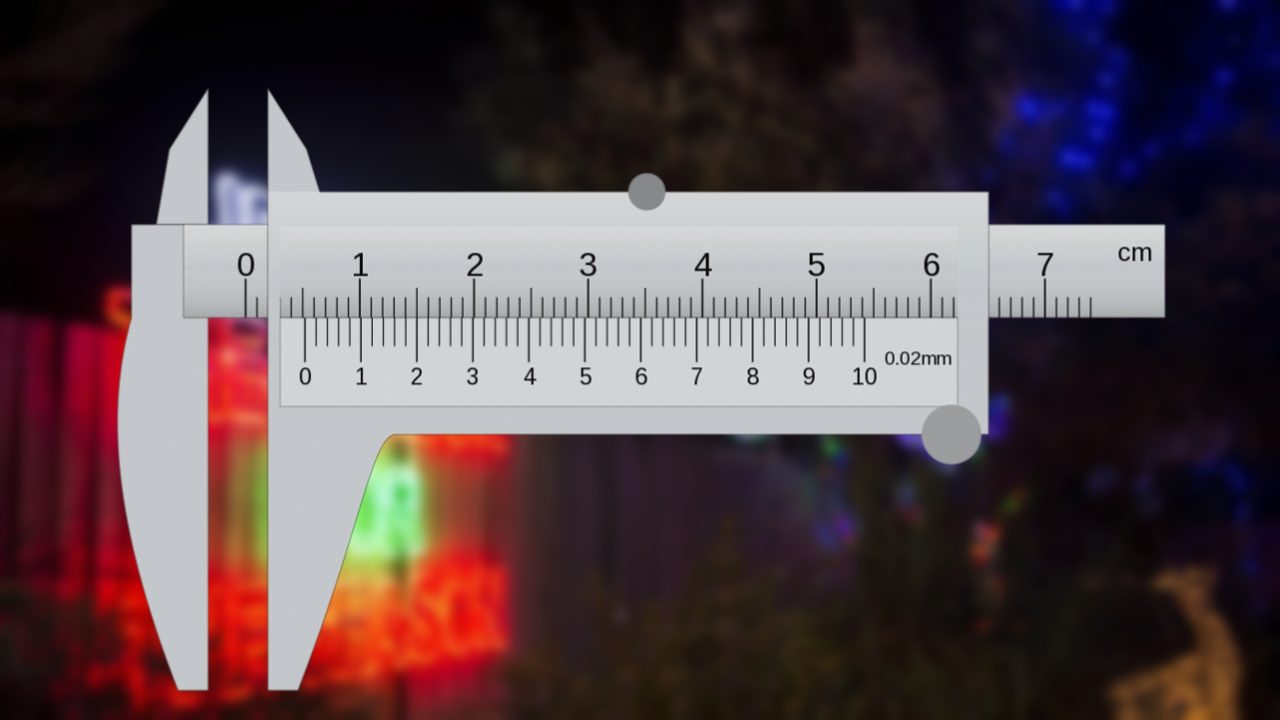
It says 5.2 mm
